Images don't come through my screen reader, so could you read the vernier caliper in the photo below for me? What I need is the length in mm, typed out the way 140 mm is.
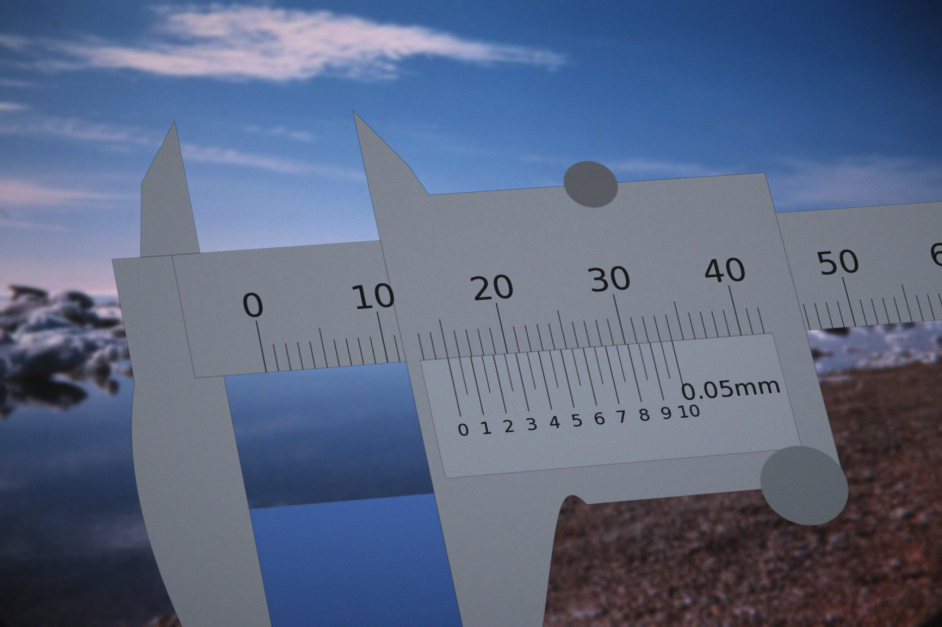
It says 15.0 mm
